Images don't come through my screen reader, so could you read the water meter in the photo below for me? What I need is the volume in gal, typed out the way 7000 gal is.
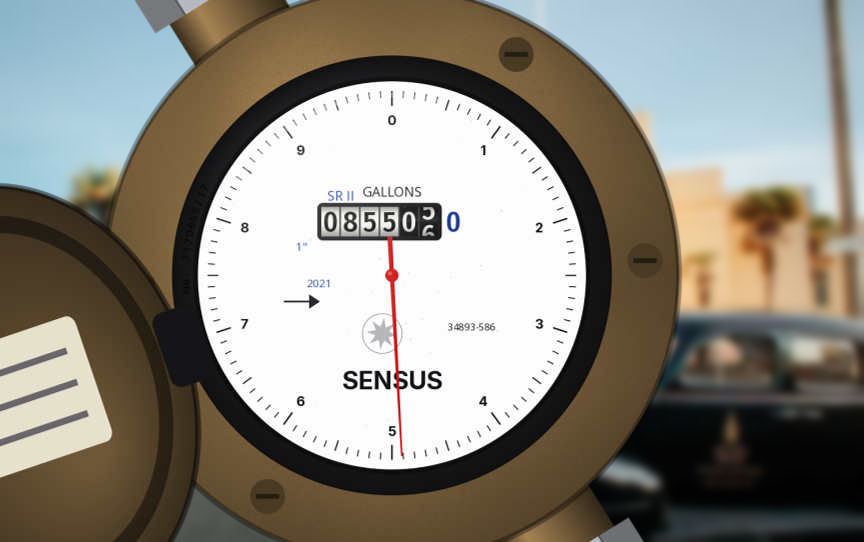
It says 855054.9 gal
